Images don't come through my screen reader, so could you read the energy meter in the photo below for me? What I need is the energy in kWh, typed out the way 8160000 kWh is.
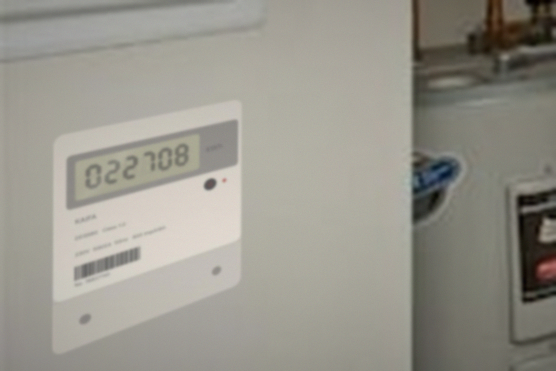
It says 22708 kWh
